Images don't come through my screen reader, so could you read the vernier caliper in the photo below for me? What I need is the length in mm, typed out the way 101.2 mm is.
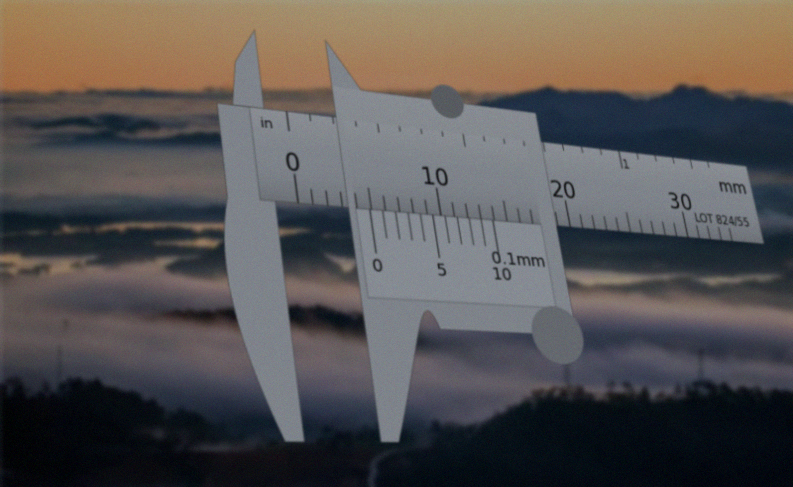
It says 4.9 mm
